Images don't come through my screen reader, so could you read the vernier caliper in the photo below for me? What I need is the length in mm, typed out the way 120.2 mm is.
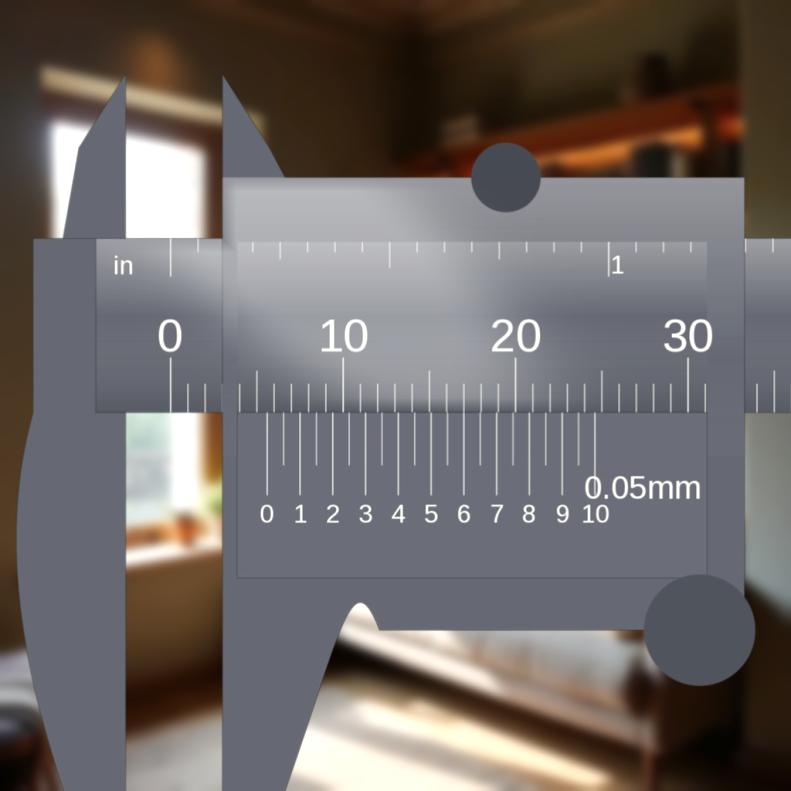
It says 5.6 mm
